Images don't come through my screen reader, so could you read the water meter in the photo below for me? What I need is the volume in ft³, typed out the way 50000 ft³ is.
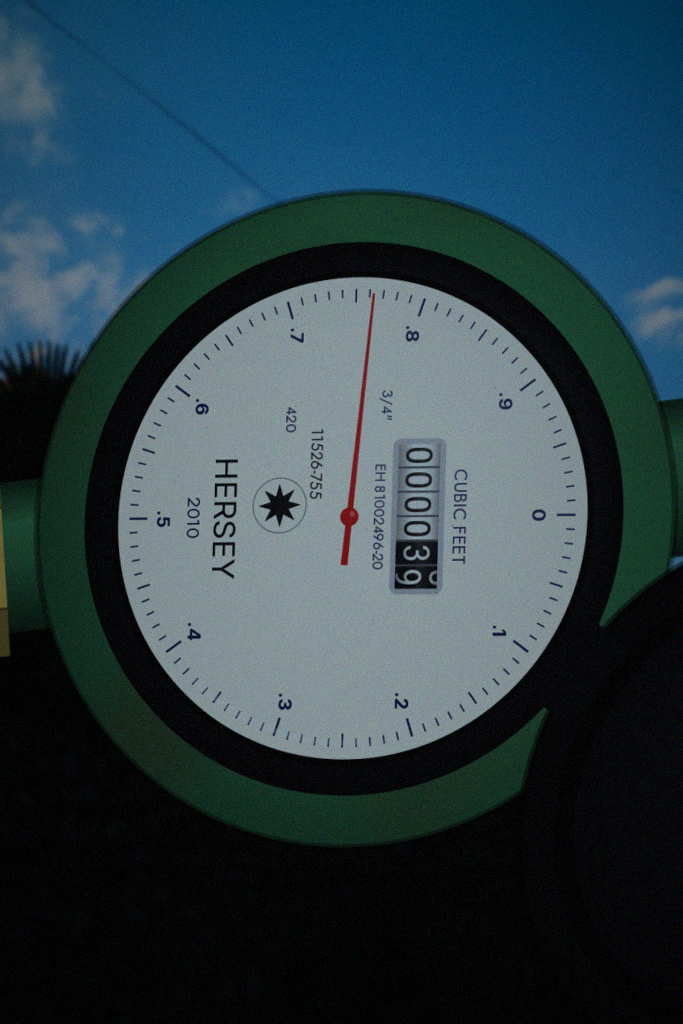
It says 38.76 ft³
